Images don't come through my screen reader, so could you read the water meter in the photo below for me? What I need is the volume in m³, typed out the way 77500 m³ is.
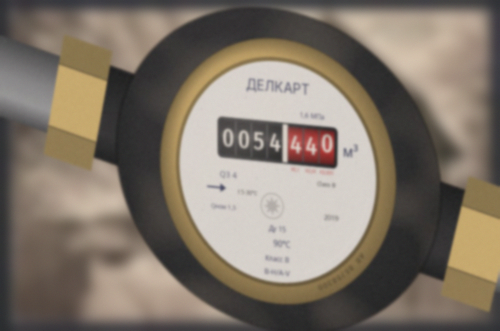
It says 54.440 m³
